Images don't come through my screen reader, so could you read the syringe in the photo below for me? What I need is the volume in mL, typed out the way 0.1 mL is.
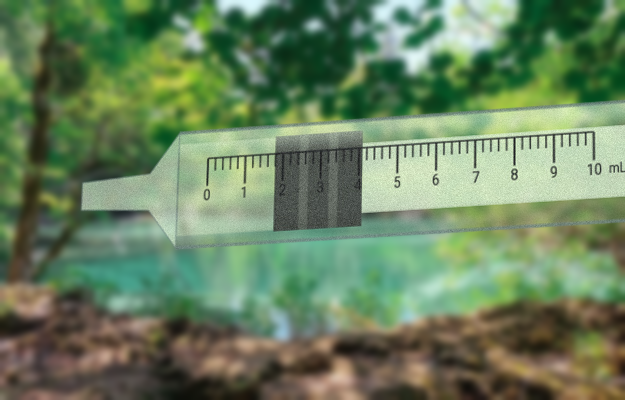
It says 1.8 mL
